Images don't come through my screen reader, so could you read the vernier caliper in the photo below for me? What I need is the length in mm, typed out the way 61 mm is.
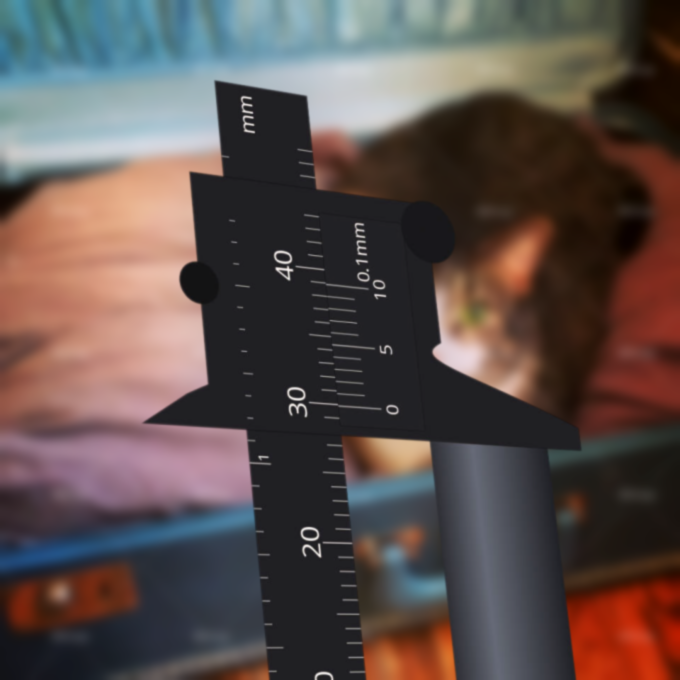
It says 29.9 mm
